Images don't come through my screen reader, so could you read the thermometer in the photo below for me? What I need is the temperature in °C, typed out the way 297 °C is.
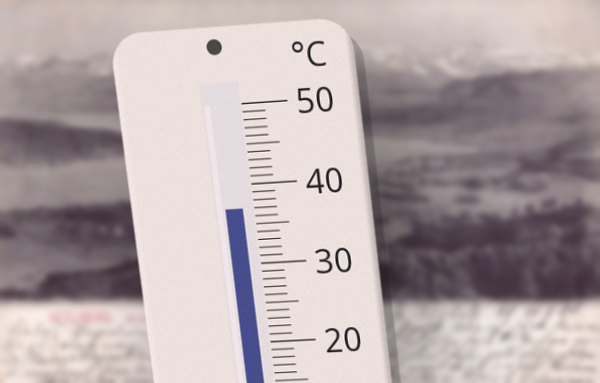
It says 37 °C
